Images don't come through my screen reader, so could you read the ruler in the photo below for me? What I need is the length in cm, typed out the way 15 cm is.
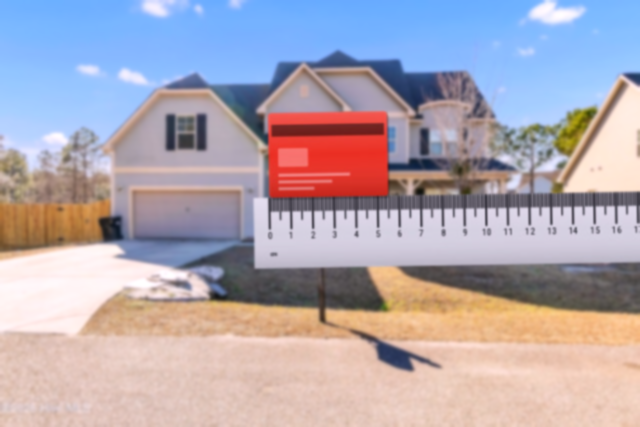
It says 5.5 cm
